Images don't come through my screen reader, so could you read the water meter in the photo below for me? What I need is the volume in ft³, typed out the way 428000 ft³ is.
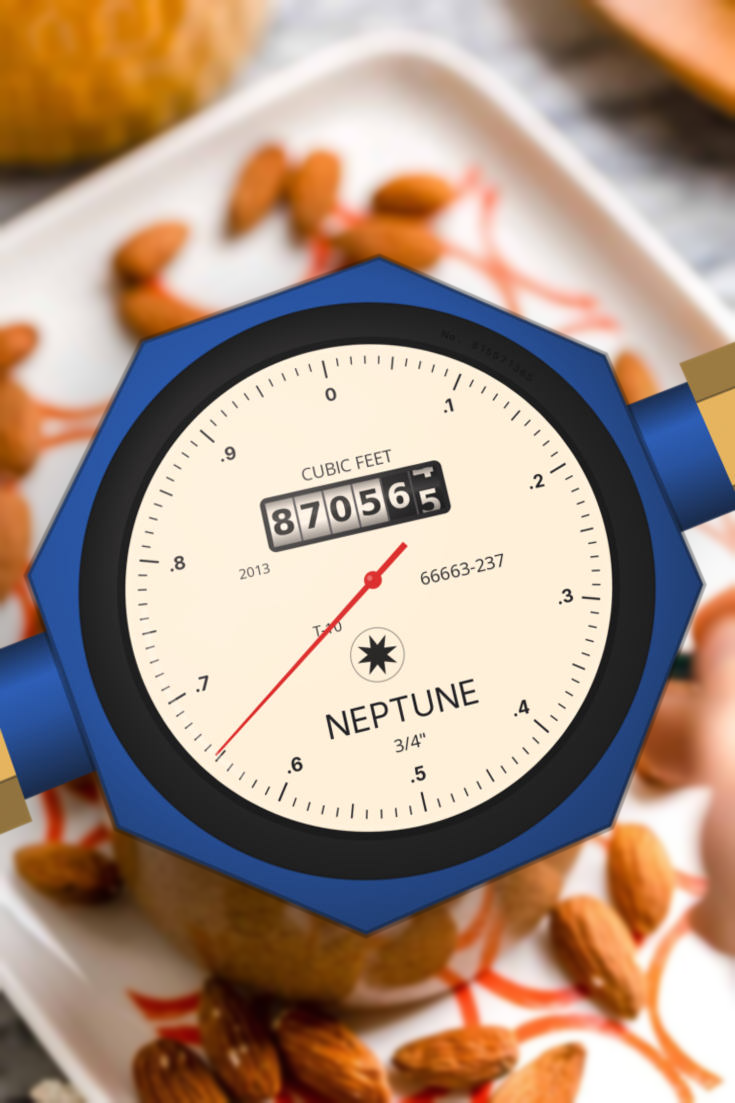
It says 870564.65 ft³
